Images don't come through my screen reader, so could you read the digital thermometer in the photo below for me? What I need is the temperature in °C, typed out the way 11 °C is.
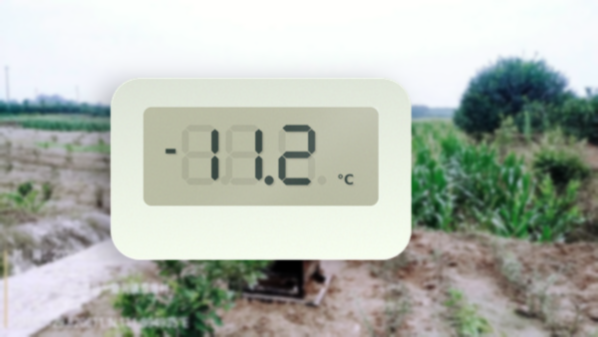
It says -11.2 °C
